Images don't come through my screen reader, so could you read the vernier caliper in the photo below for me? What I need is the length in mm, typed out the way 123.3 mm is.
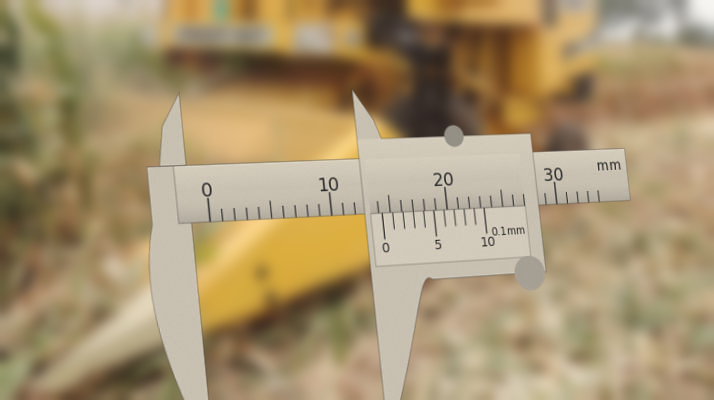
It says 14.3 mm
